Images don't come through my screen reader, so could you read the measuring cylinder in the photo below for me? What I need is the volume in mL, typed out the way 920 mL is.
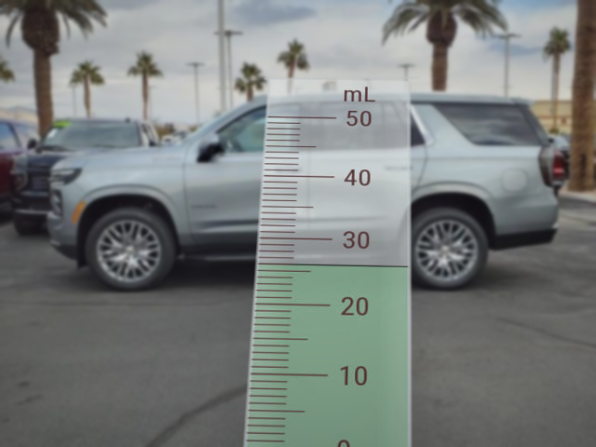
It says 26 mL
